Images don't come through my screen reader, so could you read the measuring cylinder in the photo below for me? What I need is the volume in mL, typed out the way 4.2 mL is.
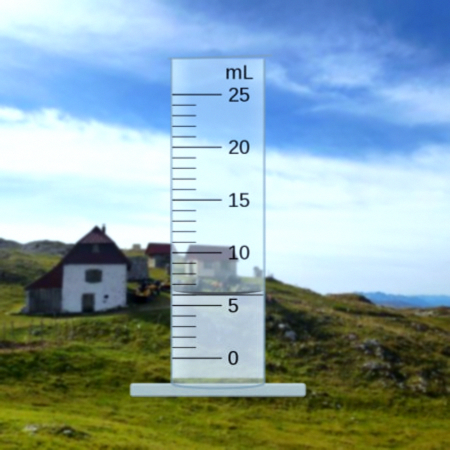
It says 6 mL
